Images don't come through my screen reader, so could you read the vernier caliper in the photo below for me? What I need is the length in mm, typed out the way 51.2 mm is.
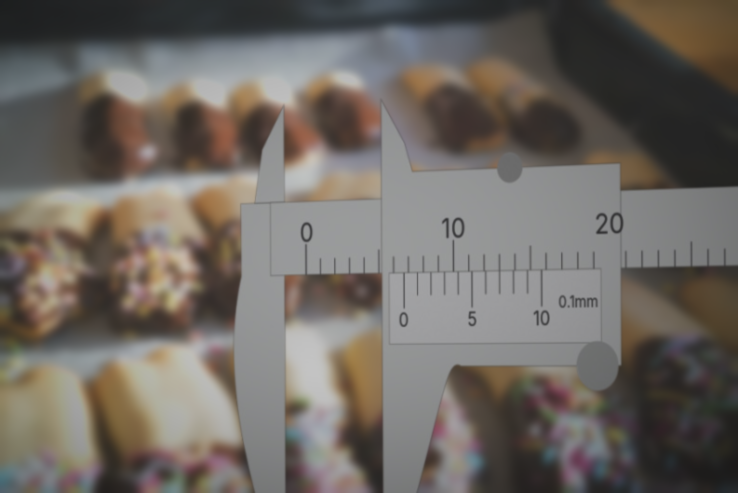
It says 6.7 mm
